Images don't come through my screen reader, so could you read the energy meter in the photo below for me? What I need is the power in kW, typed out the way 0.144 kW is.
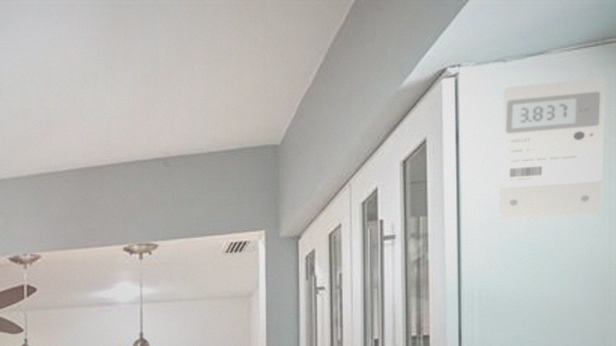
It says 3.837 kW
